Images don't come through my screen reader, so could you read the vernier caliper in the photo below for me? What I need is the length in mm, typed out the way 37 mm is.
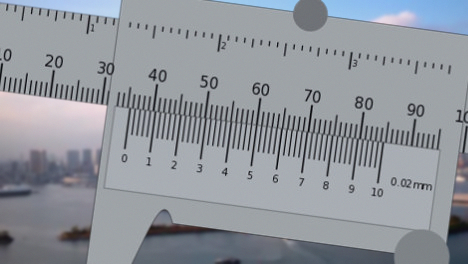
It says 35.5 mm
